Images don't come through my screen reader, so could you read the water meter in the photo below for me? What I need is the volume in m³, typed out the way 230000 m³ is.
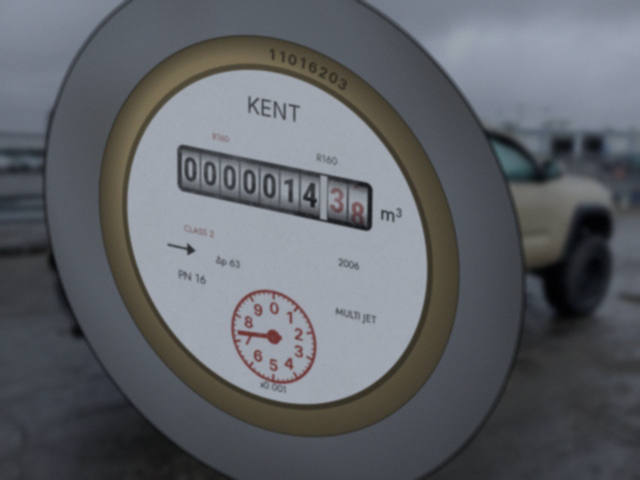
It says 14.377 m³
